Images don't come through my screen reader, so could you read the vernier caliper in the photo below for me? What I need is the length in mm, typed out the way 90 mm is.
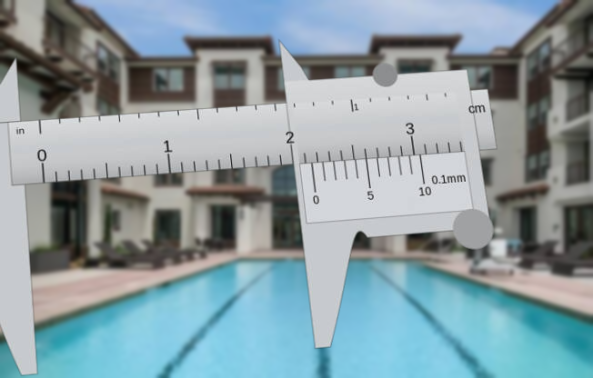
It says 21.5 mm
